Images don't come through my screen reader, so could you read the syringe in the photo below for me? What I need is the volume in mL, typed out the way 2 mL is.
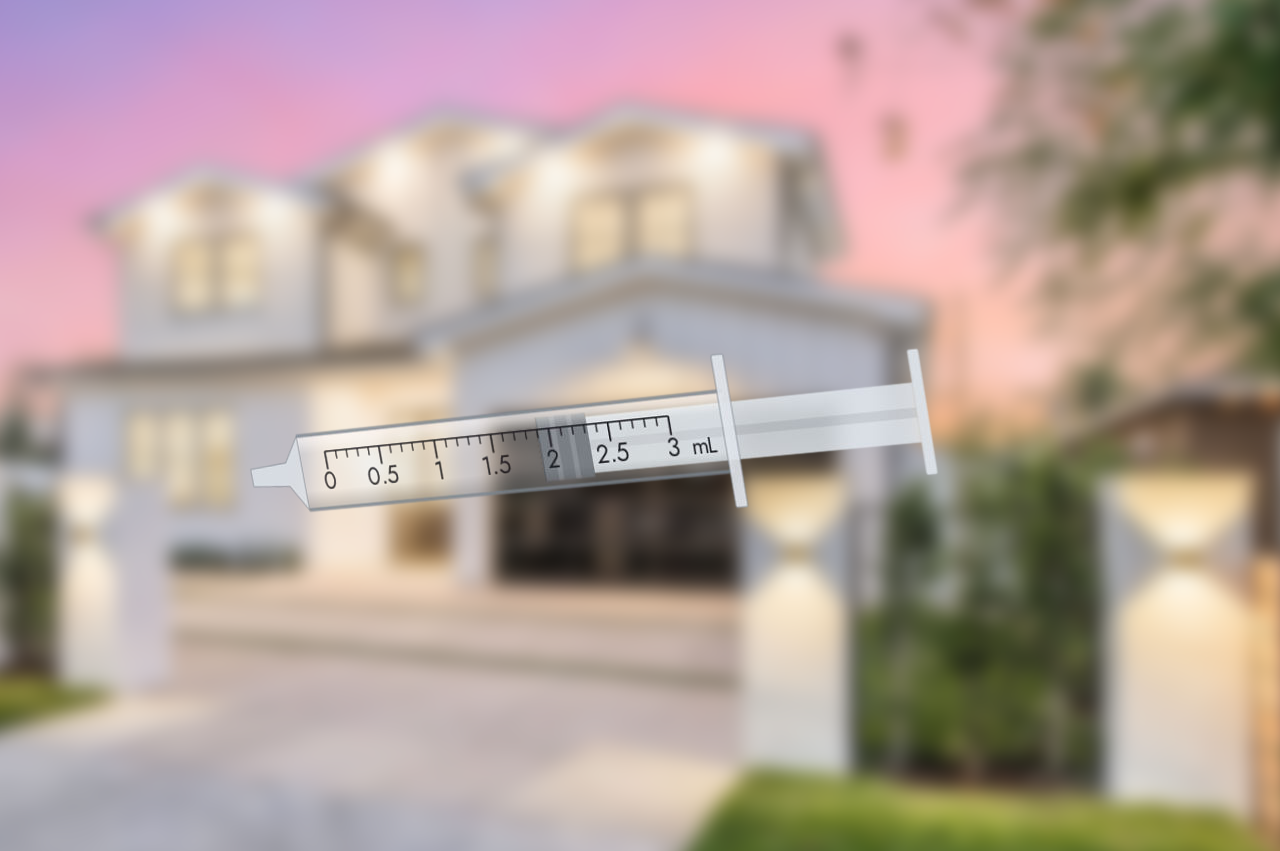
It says 1.9 mL
